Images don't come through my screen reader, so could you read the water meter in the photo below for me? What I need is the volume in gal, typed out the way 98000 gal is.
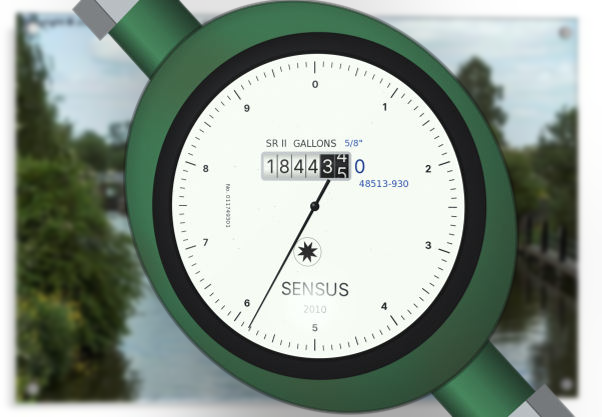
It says 1844345.8 gal
